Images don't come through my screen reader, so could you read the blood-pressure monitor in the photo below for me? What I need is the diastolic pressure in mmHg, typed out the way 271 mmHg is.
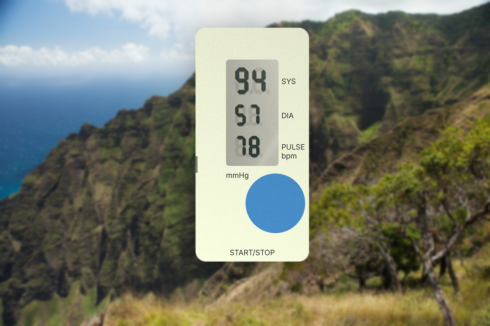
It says 57 mmHg
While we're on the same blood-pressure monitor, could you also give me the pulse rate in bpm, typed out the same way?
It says 78 bpm
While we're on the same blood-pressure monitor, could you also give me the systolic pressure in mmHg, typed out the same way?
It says 94 mmHg
